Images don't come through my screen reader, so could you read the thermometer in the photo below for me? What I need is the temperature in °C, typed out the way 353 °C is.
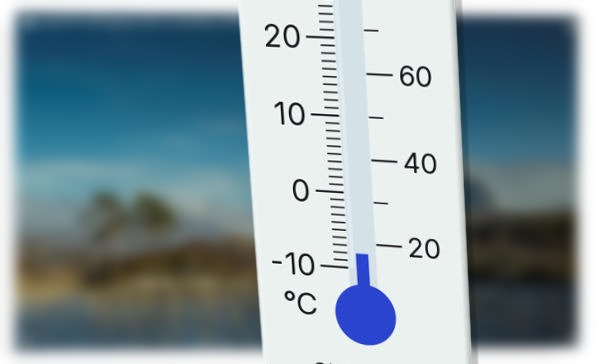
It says -8 °C
